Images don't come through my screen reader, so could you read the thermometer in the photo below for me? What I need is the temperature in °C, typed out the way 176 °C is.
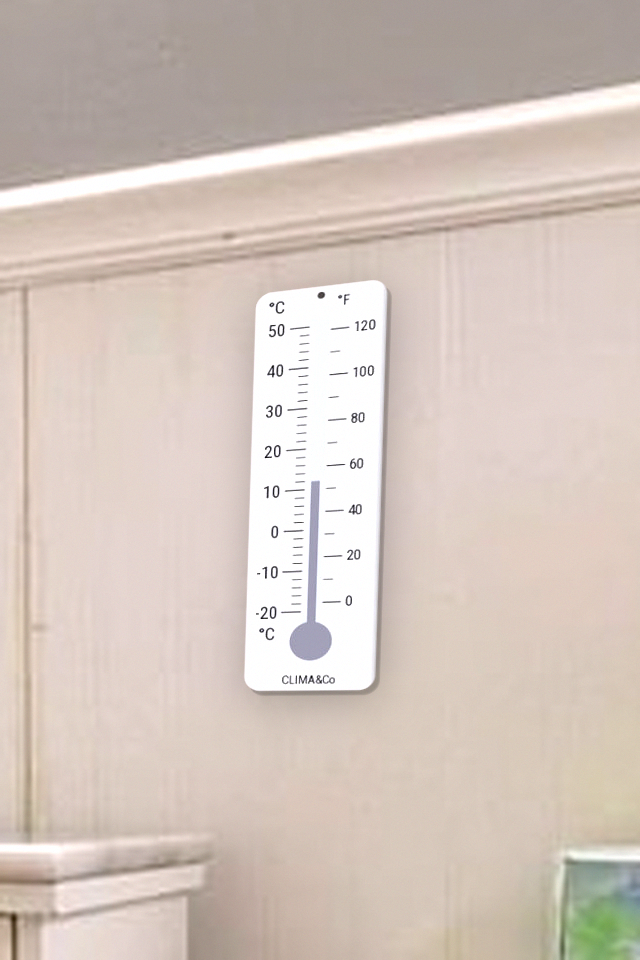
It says 12 °C
